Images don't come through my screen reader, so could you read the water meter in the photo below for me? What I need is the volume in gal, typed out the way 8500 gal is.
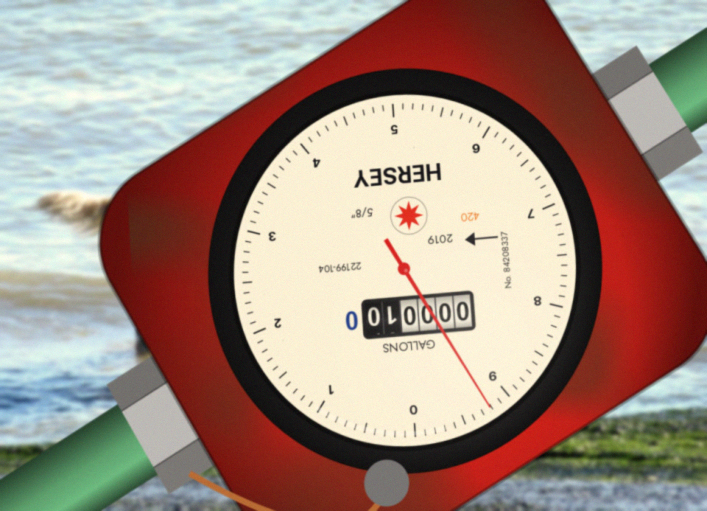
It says 99.2 gal
